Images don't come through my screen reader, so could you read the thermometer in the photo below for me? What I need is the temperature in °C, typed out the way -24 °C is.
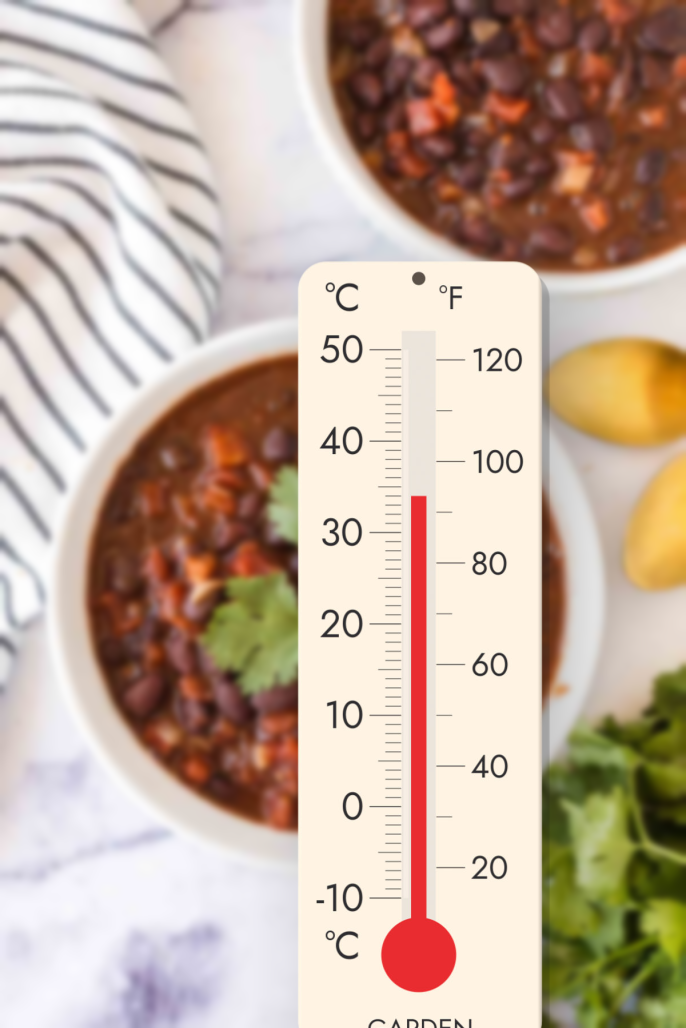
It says 34 °C
